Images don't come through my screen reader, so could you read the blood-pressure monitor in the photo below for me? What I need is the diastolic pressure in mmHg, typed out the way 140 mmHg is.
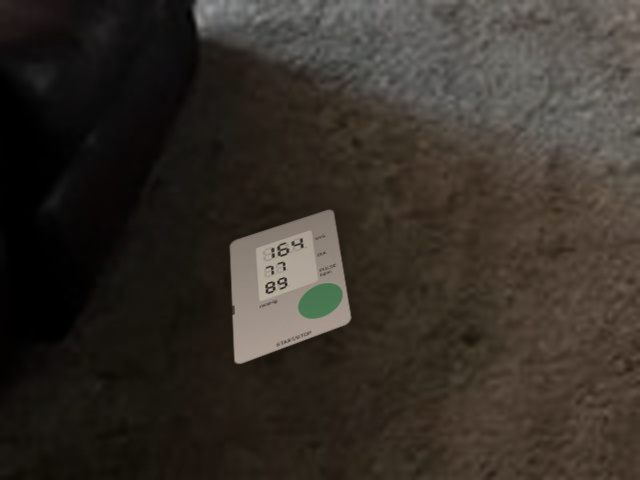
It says 77 mmHg
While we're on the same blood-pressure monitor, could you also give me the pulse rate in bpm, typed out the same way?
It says 89 bpm
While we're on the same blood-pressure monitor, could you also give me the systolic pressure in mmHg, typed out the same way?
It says 164 mmHg
